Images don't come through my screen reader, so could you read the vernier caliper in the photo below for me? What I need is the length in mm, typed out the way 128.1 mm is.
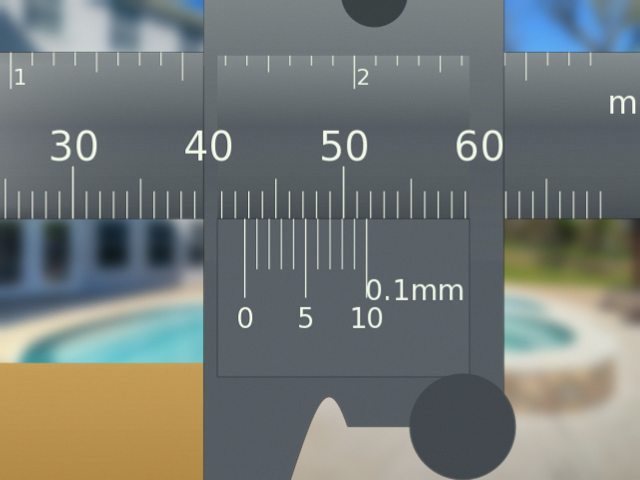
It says 42.7 mm
